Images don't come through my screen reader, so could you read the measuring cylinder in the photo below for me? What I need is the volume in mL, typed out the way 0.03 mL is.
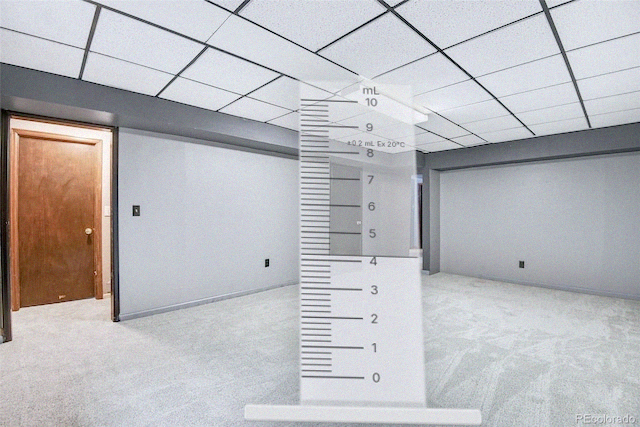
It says 4.2 mL
